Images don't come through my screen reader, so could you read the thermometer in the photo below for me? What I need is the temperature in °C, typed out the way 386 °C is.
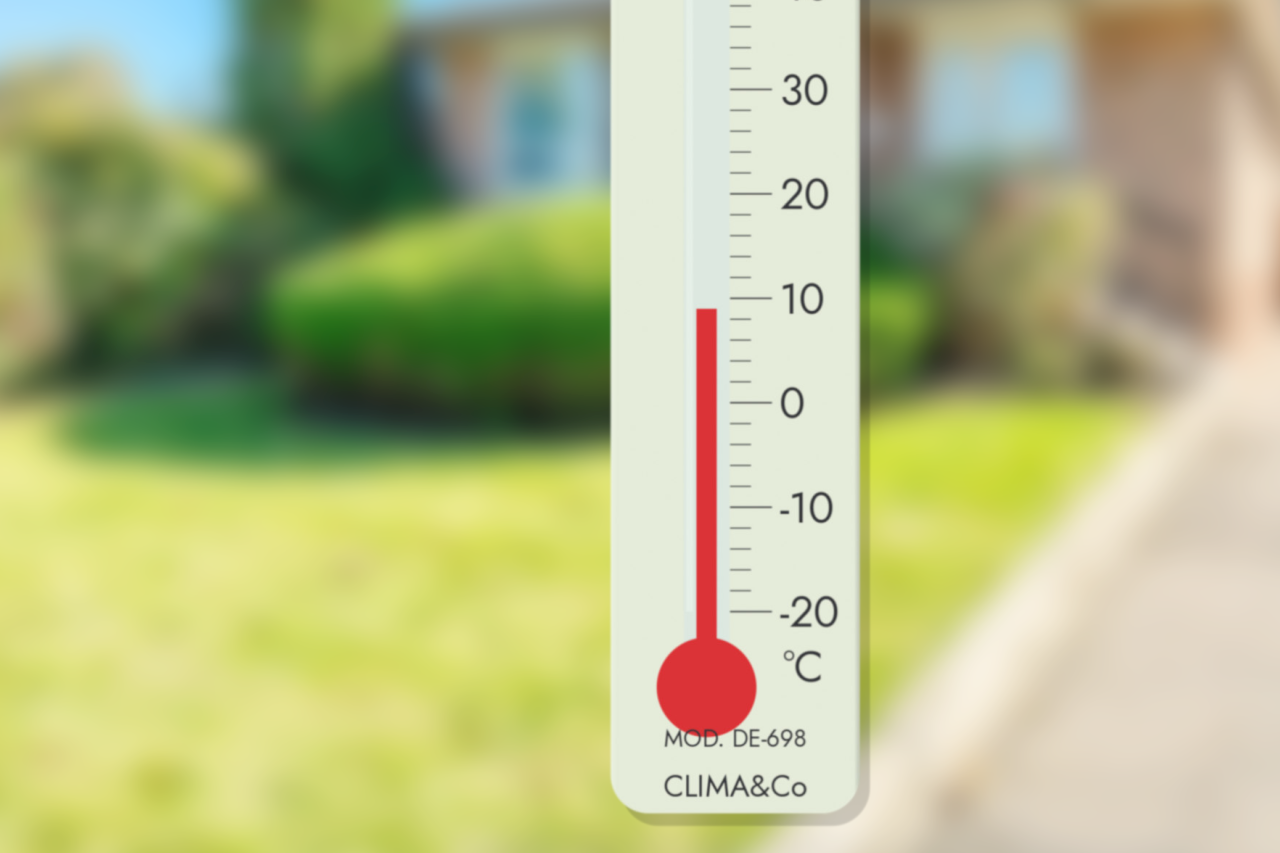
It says 9 °C
